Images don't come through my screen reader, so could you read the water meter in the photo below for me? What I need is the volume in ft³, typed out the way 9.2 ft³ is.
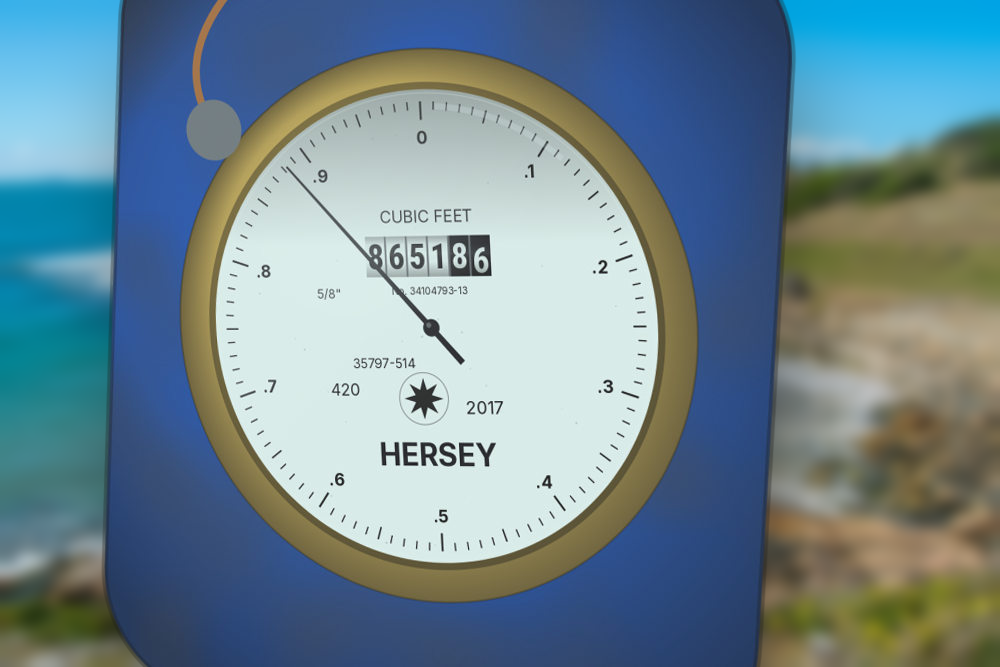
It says 865185.88 ft³
